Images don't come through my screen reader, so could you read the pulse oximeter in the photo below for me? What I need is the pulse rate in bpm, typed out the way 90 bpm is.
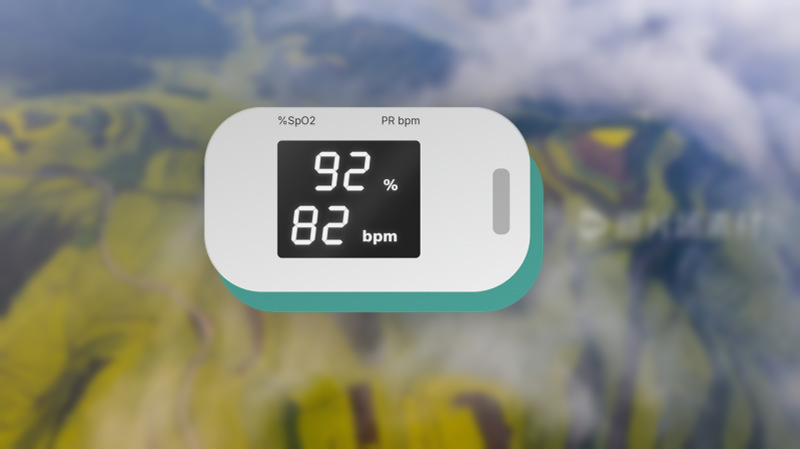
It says 82 bpm
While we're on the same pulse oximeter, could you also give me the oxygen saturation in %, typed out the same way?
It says 92 %
